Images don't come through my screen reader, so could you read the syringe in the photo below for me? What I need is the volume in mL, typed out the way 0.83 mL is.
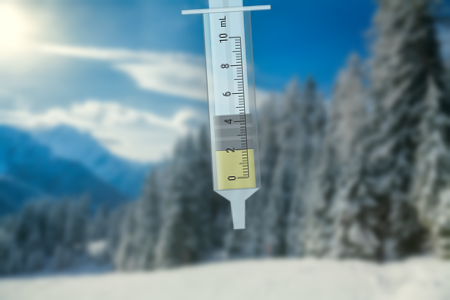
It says 2 mL
